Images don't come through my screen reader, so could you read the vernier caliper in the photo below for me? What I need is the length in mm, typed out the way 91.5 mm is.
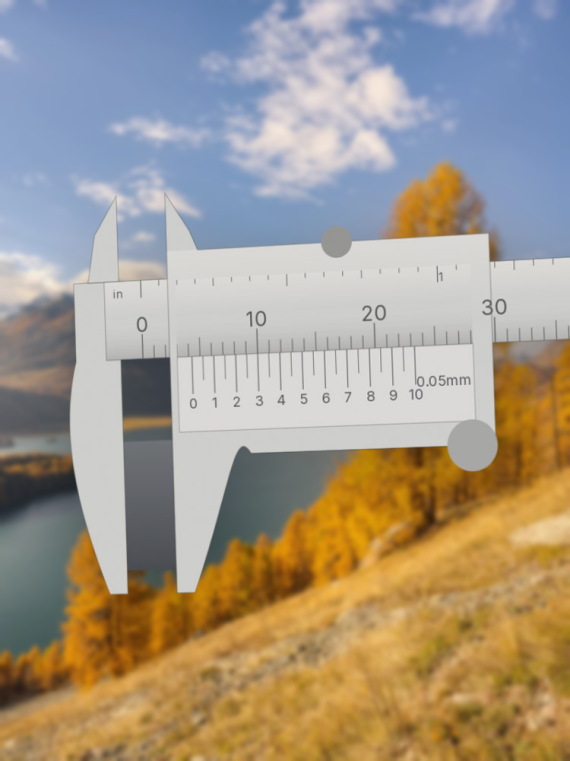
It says 4.3 mm
